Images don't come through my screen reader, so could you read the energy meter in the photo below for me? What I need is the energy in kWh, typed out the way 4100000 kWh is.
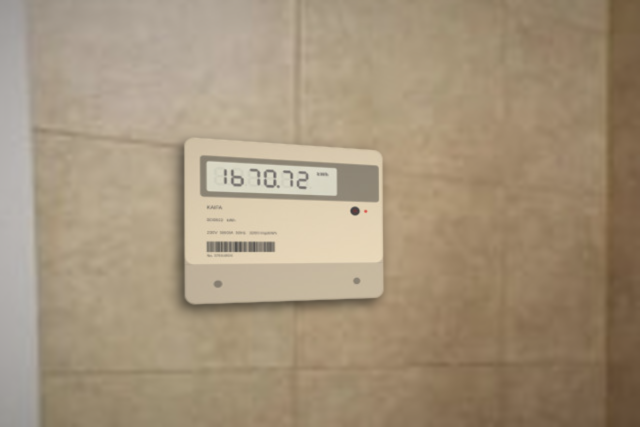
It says 1670.72 kWh
